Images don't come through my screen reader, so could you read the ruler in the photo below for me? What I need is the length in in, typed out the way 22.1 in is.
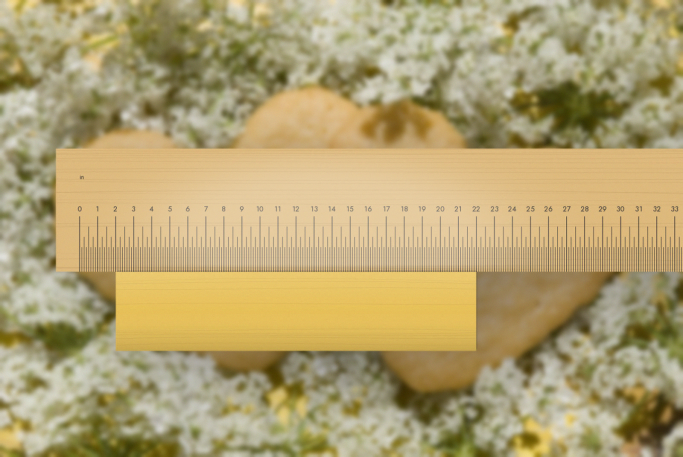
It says 20 in
